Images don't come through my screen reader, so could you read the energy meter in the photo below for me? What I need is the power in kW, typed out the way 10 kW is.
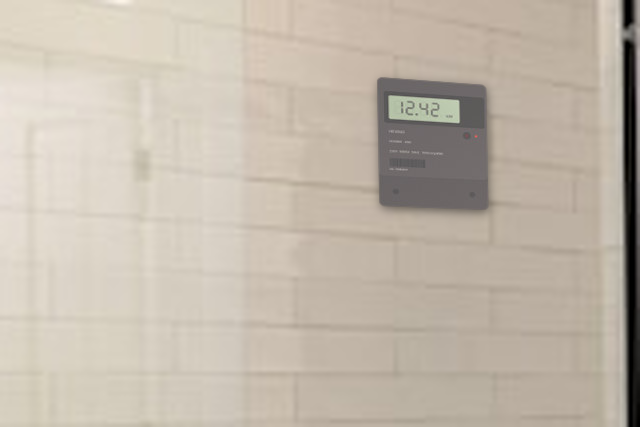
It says 12.42 kW
